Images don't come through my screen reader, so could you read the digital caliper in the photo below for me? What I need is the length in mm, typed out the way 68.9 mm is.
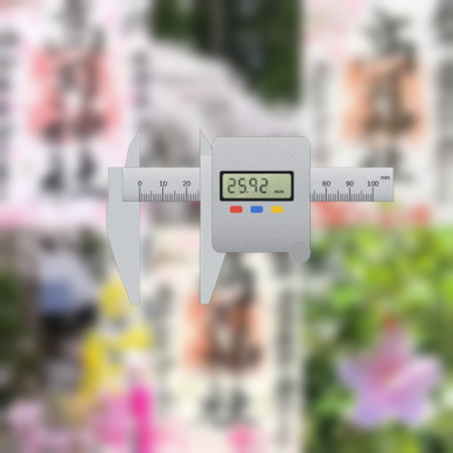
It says 25.92 mm
